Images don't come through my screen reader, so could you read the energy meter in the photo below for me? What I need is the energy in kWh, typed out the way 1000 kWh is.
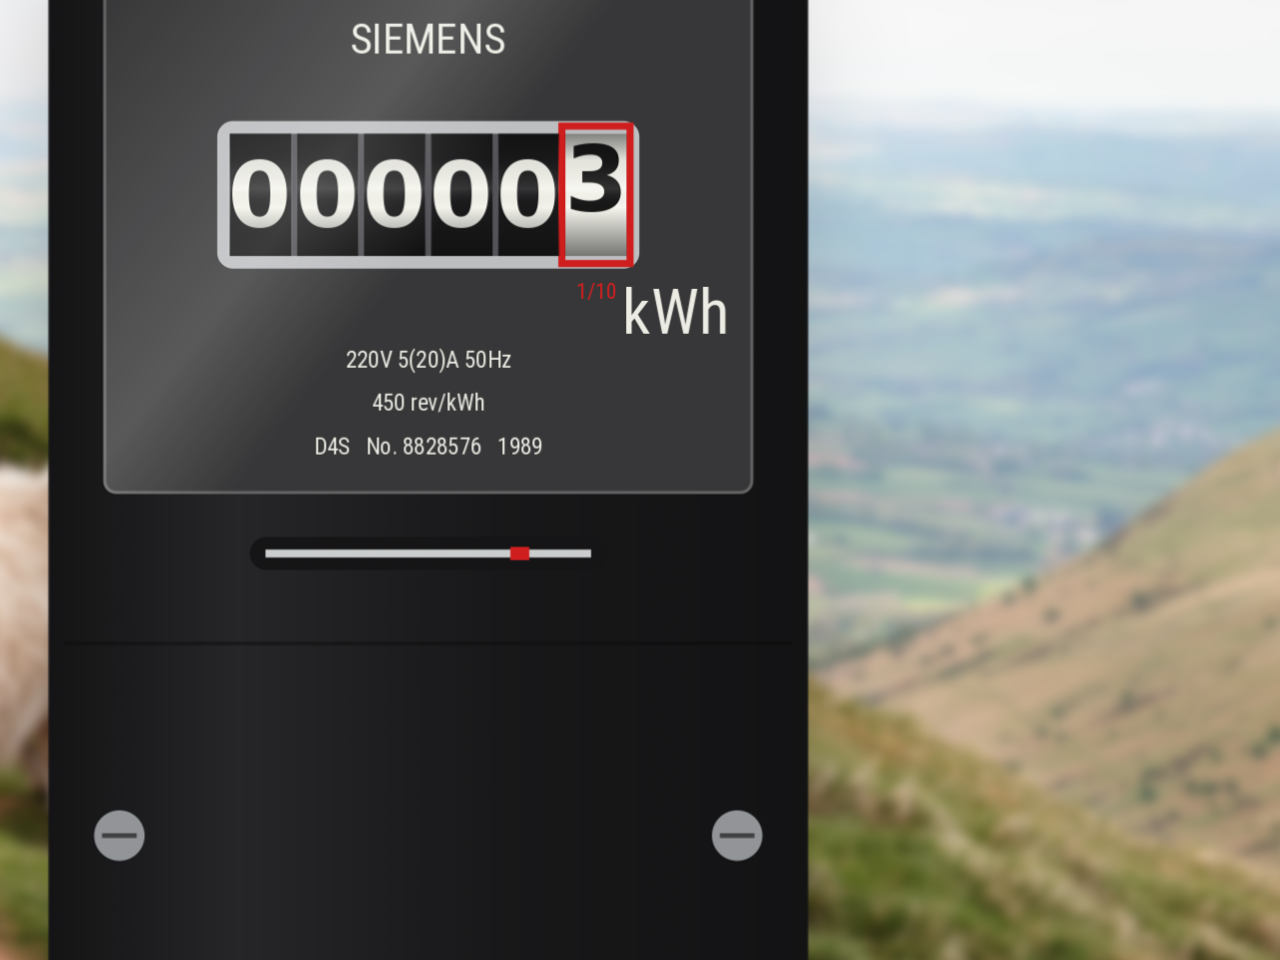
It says 0.3 kWh
